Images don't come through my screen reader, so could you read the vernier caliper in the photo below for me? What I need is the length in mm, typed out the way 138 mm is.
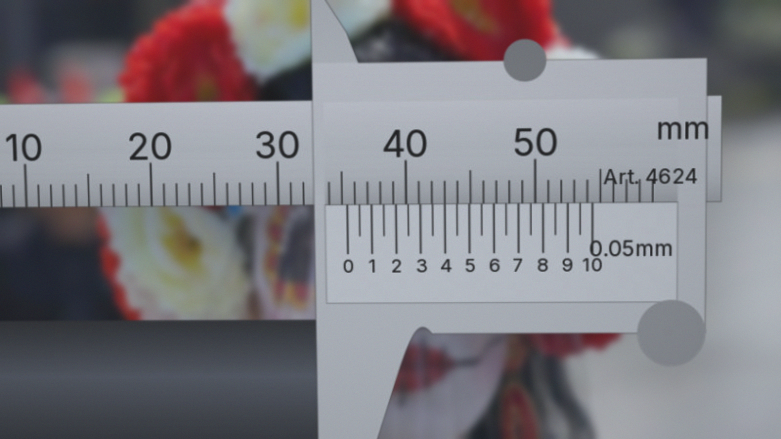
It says 35.4 mm
